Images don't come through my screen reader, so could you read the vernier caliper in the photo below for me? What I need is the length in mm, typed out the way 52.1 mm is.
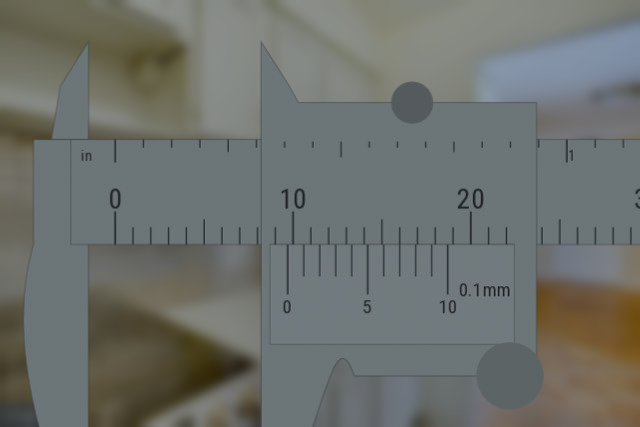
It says 9.7 mm
